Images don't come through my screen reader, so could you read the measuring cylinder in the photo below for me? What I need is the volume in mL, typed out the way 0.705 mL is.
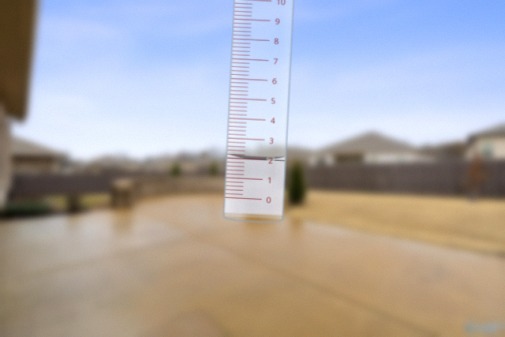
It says 2 mL
